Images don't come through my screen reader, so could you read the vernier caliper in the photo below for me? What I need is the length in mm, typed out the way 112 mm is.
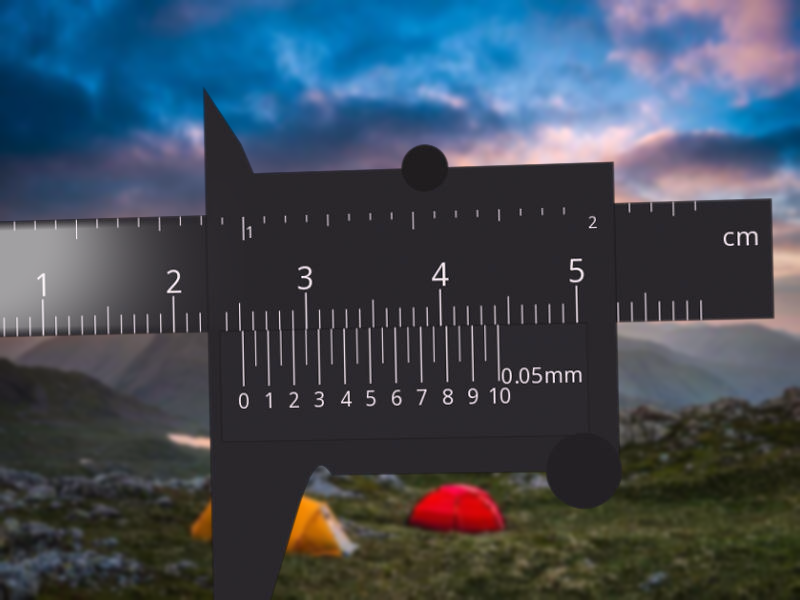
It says 25.2 mm
